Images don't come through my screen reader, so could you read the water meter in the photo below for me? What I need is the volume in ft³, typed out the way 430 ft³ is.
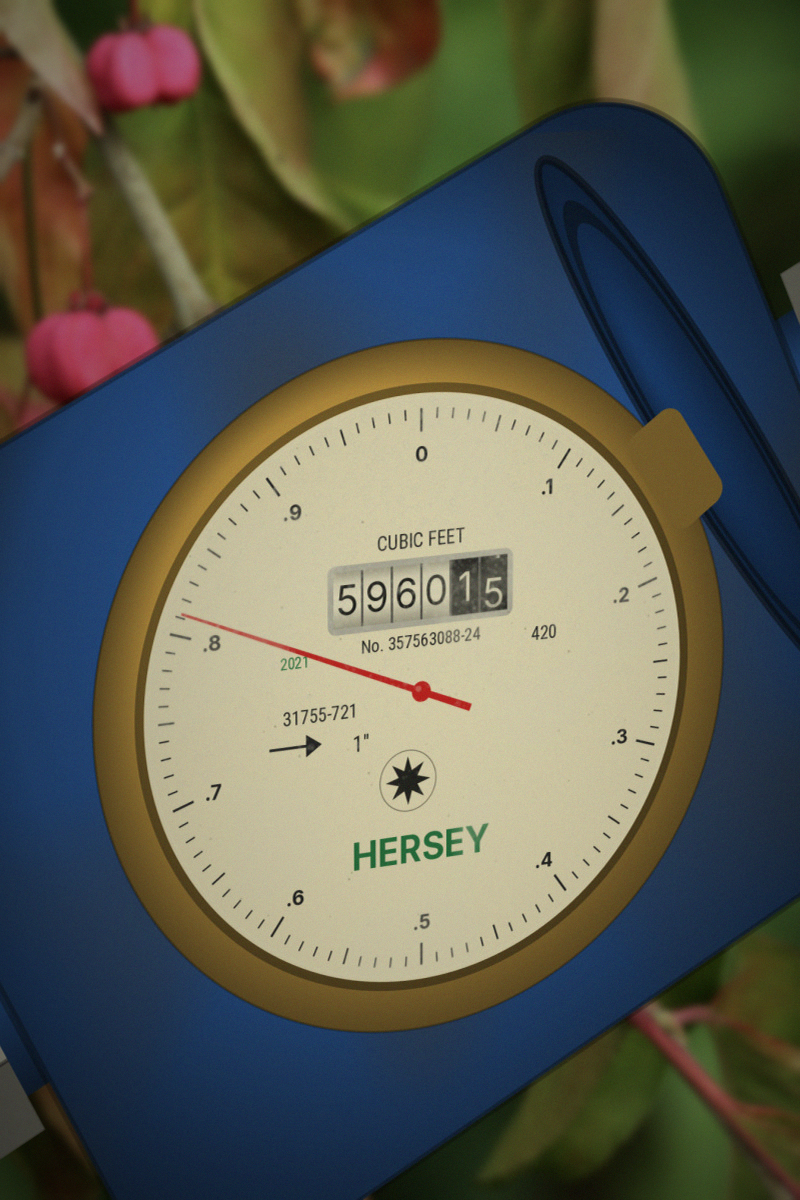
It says 596014.81 ft³
